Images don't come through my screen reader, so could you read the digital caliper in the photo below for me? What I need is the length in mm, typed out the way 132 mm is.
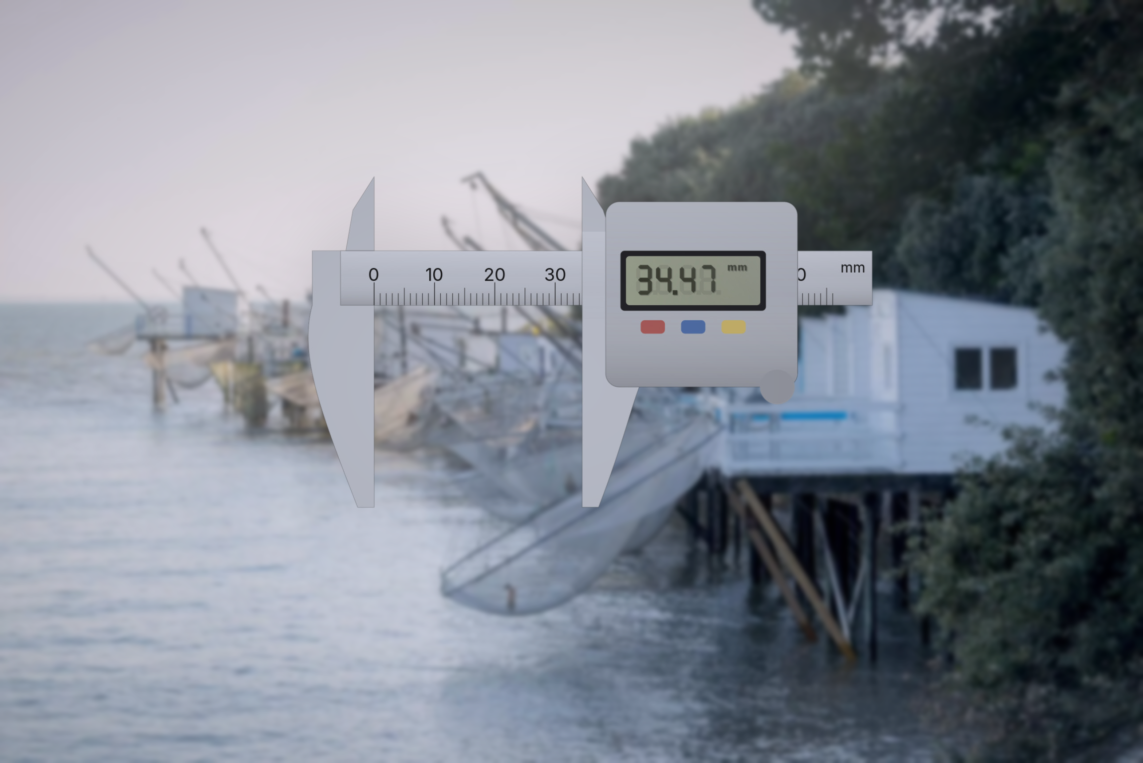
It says 34.47 mm
